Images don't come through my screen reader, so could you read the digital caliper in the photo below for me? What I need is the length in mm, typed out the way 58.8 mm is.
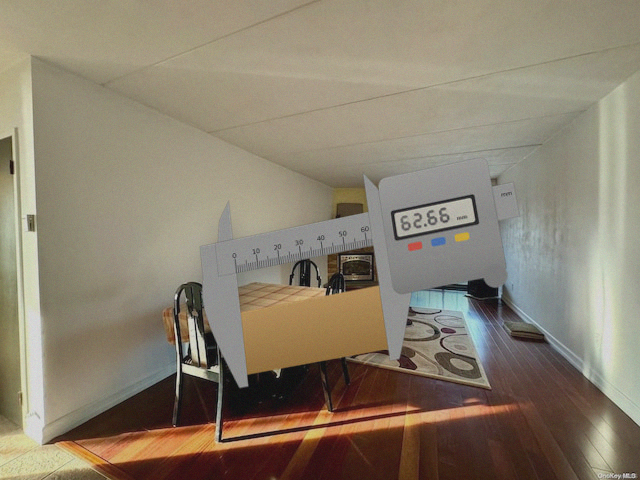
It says 62.66 mm
